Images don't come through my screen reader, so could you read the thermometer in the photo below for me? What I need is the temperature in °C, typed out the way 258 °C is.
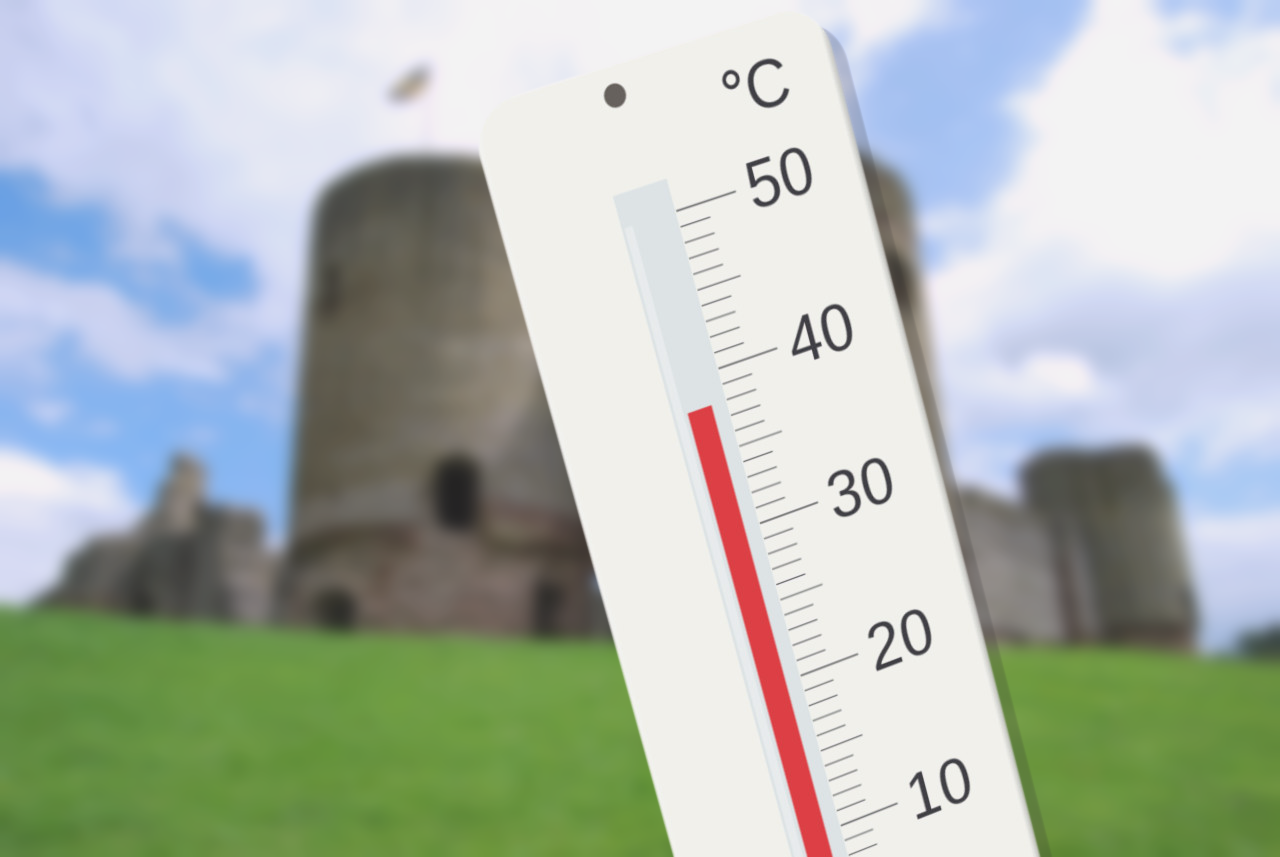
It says 38 °C
